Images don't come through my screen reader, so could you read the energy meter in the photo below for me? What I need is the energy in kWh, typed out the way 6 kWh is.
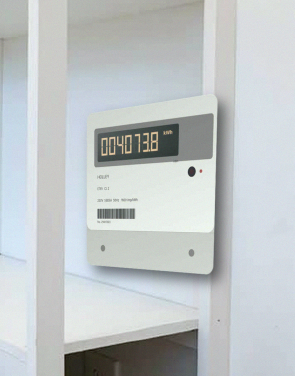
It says 4073.8 kWh
